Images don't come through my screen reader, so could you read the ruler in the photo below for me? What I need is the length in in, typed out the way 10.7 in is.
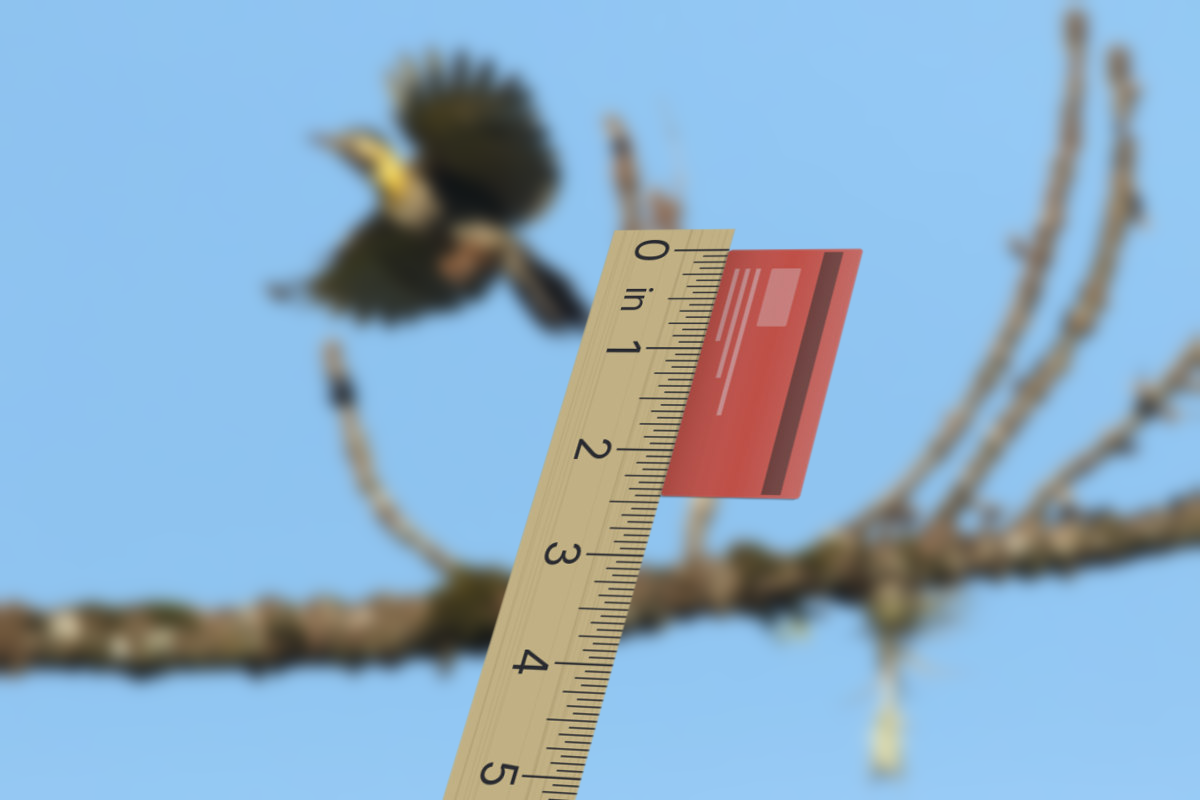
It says 2.4375 in
